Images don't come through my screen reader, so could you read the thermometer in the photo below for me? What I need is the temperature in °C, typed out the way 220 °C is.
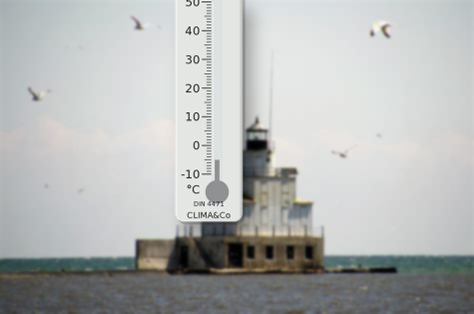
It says -5 °C
